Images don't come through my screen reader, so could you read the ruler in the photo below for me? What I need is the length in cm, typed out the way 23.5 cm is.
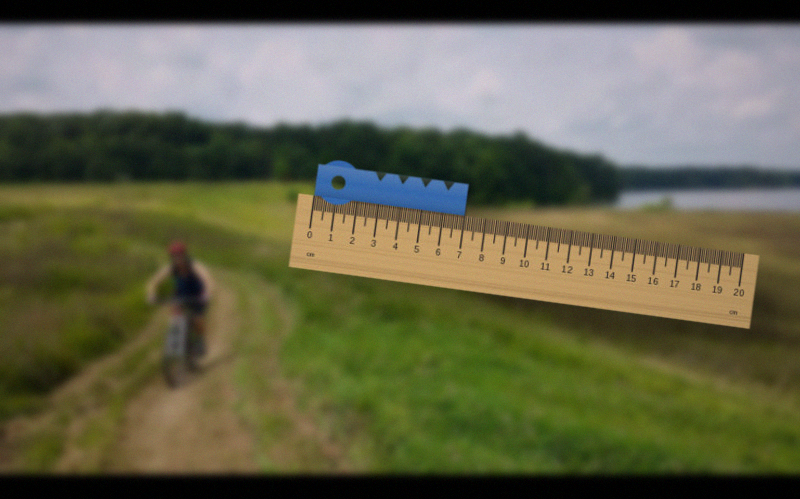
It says 7 cm
